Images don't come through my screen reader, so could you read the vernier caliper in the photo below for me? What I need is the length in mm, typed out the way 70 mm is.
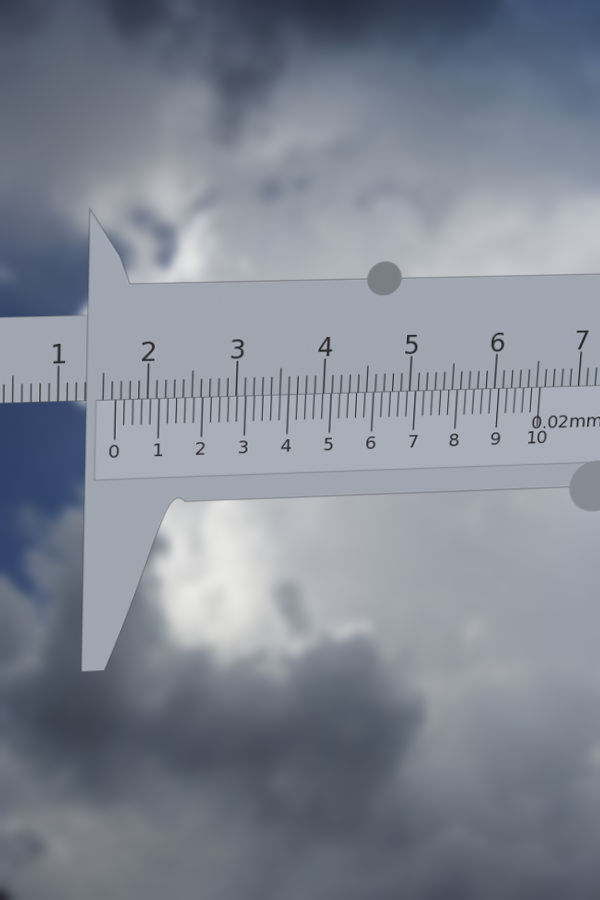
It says 16.4 mm
